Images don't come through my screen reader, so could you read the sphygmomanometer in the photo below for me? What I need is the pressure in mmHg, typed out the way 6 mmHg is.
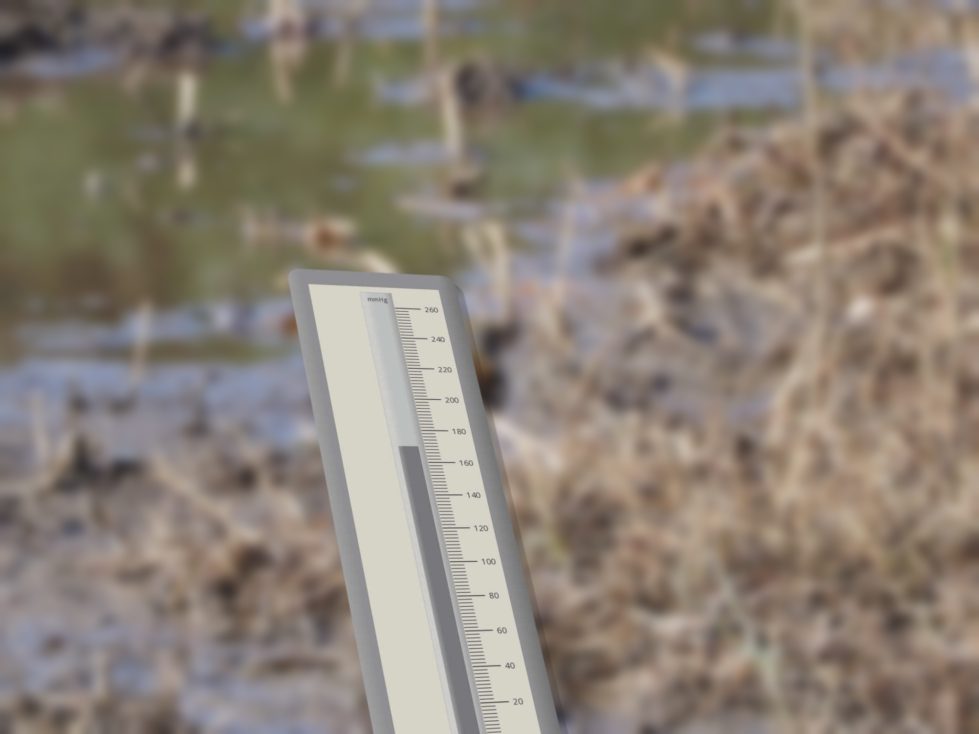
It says 170 mmHg
